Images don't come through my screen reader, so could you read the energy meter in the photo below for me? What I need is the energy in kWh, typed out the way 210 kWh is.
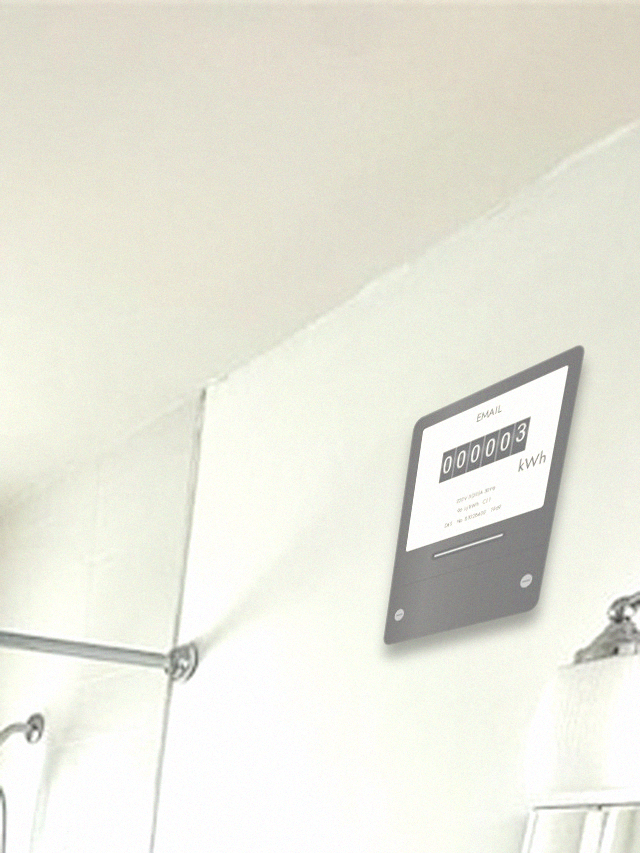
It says 3 kWh
